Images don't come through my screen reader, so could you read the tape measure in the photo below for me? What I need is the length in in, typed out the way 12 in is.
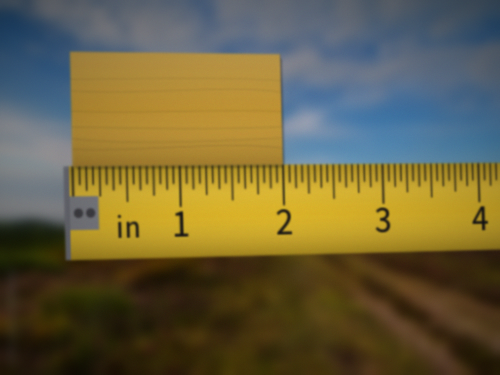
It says 2 in
